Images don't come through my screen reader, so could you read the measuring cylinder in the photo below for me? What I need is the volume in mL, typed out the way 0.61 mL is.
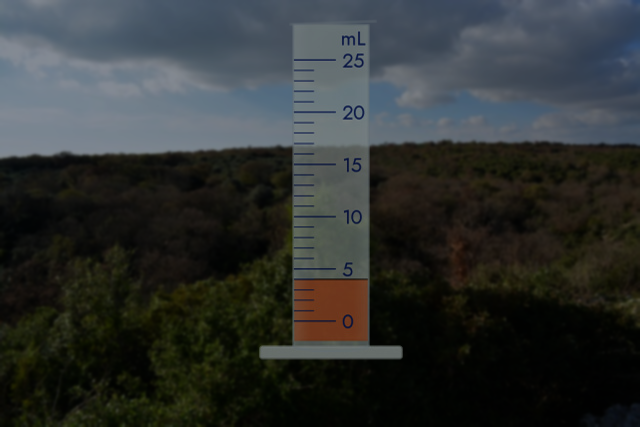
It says 4 mL
